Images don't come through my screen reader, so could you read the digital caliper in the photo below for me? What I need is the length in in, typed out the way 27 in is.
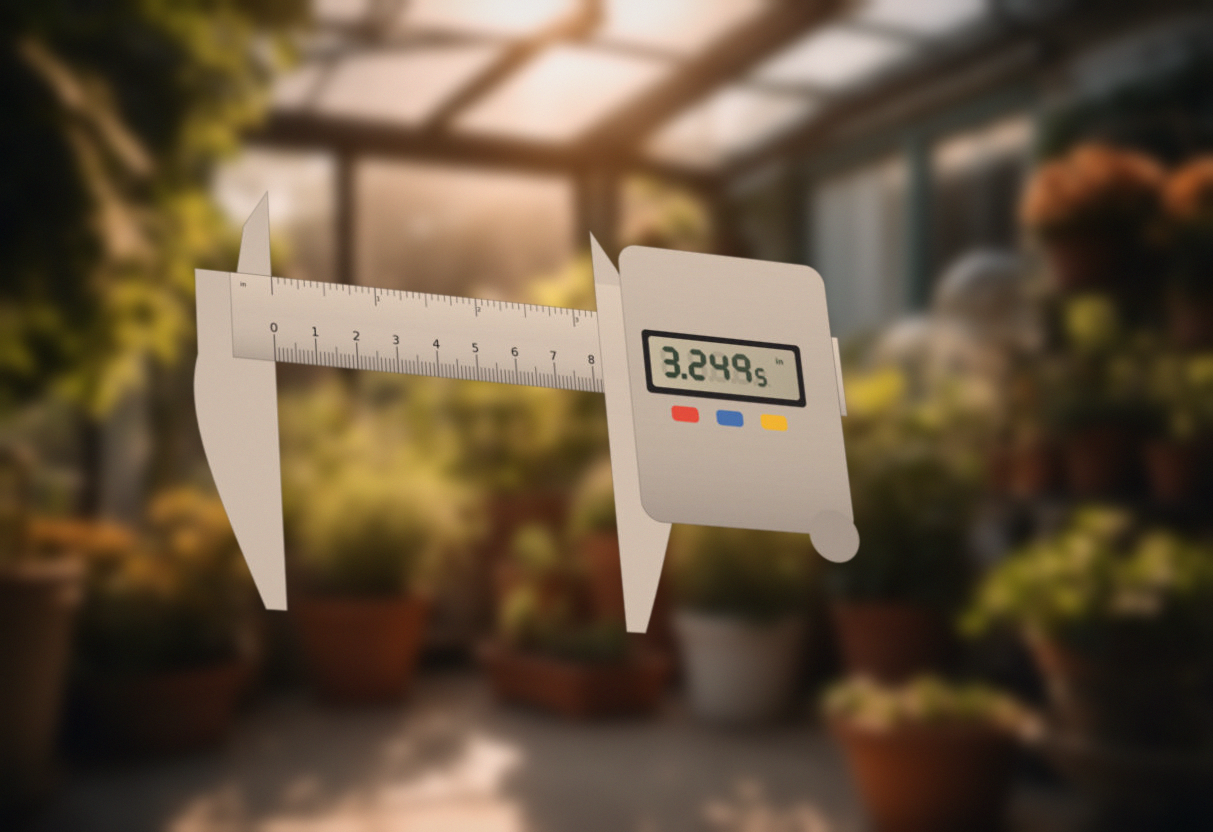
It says 3.2495 in
